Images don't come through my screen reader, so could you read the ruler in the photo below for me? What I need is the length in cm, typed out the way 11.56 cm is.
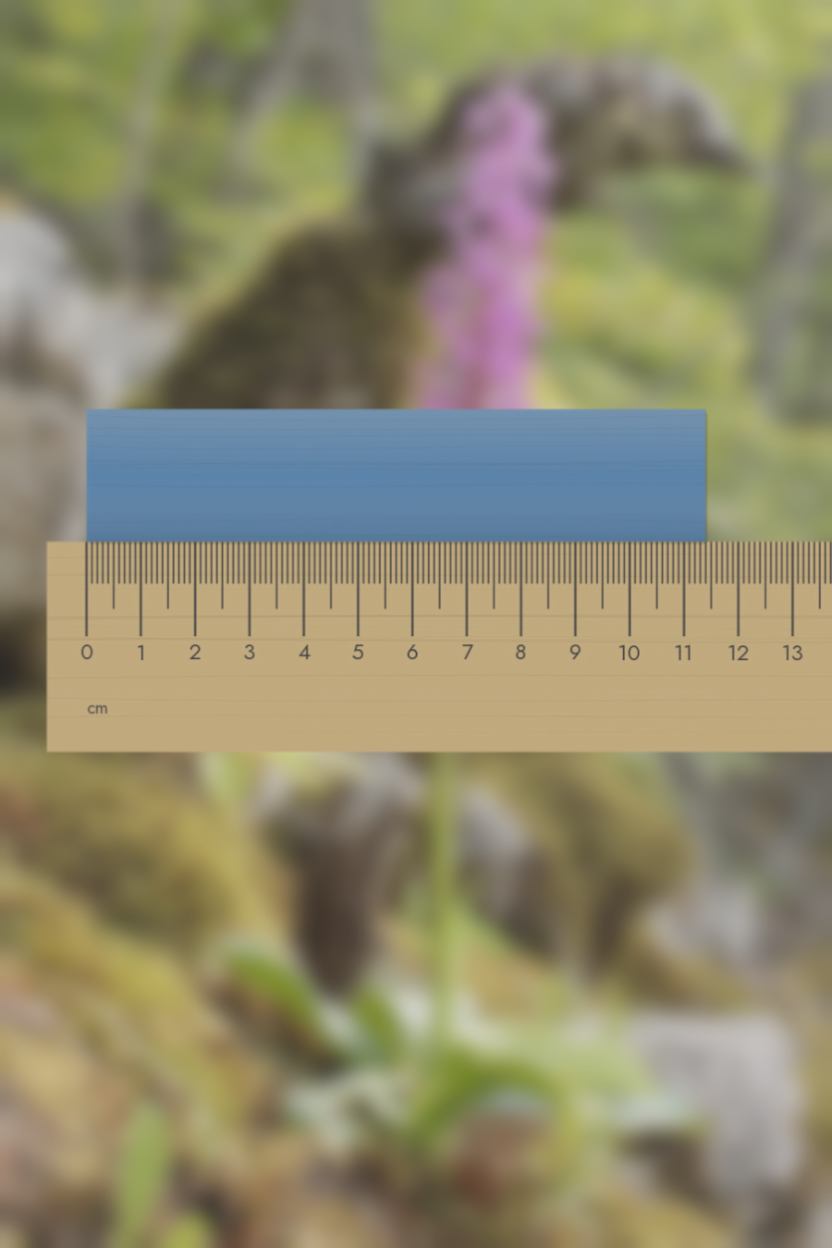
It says 11.4 cm
